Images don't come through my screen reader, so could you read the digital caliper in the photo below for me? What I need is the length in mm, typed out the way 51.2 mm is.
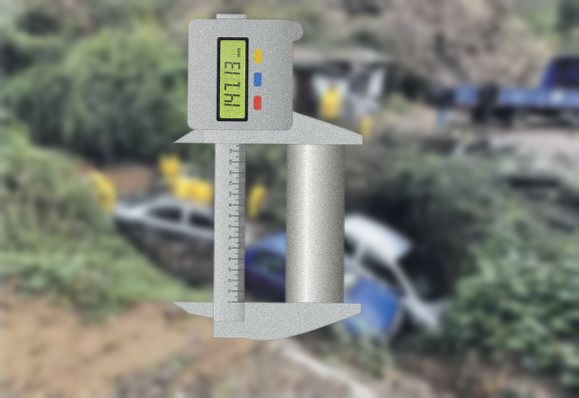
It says 147.13 mm
